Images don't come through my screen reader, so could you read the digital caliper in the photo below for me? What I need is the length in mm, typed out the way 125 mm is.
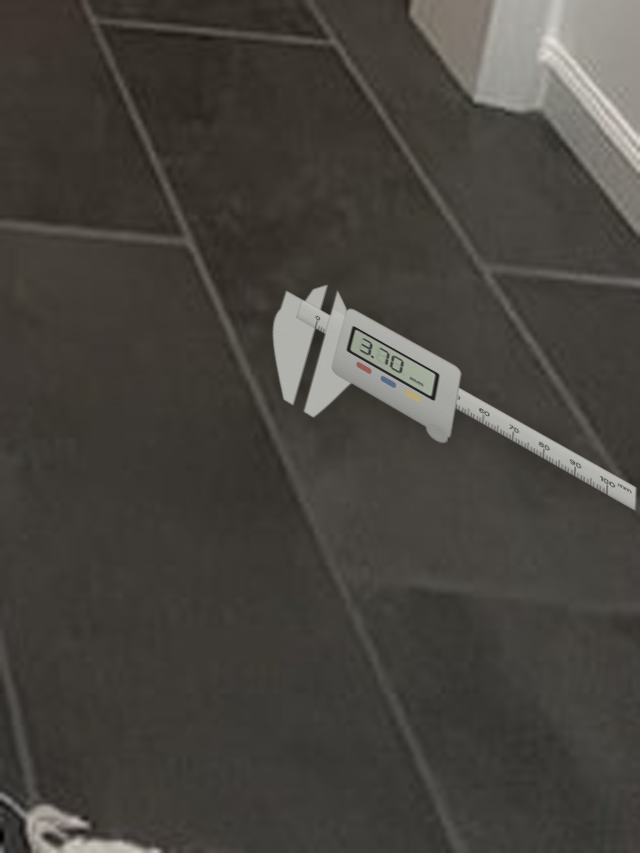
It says 3.70 mm
